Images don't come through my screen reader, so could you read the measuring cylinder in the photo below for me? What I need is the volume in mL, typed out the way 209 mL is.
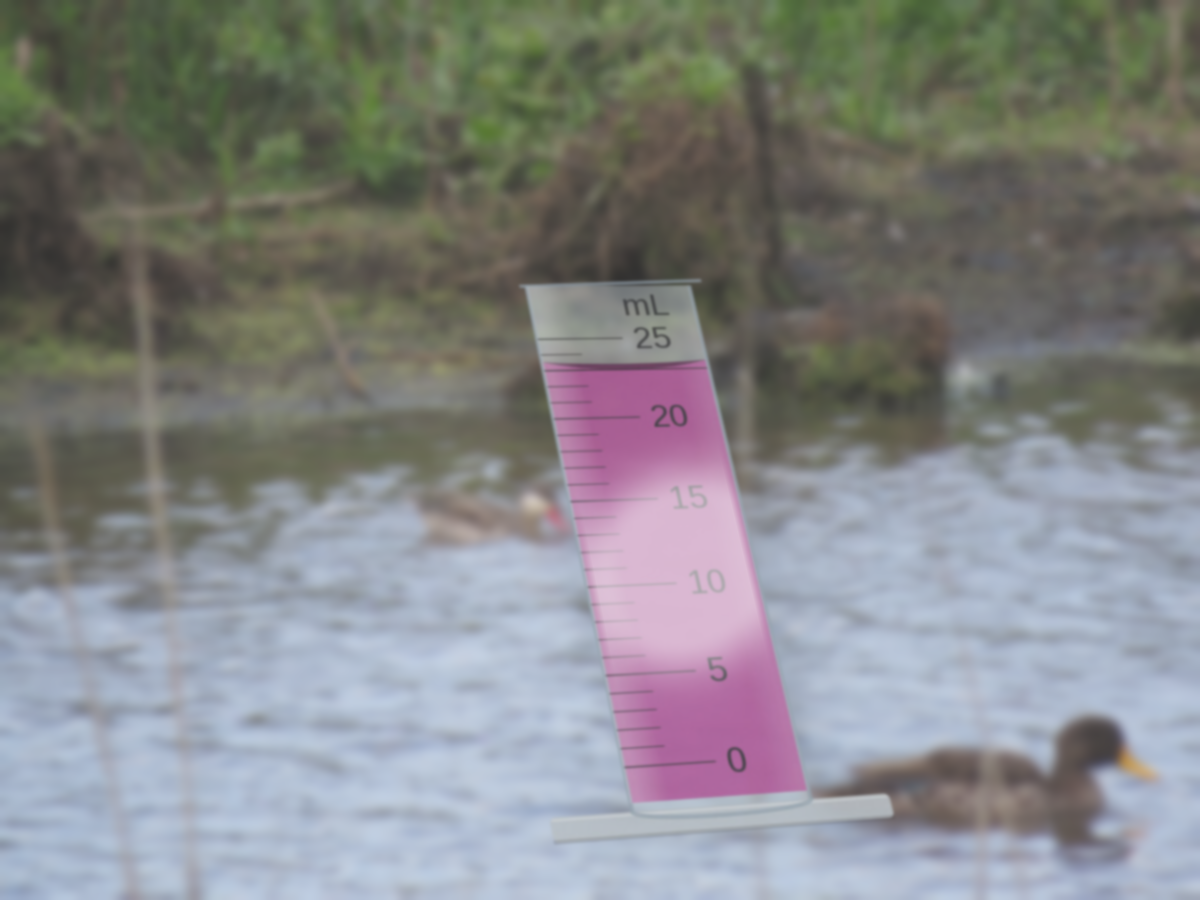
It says 23 mL
